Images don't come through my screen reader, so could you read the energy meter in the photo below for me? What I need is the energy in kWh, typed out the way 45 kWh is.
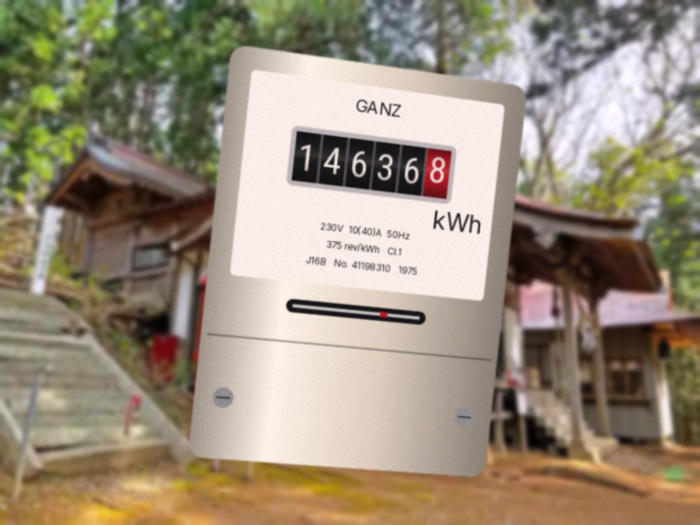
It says 14636.8 kWh
